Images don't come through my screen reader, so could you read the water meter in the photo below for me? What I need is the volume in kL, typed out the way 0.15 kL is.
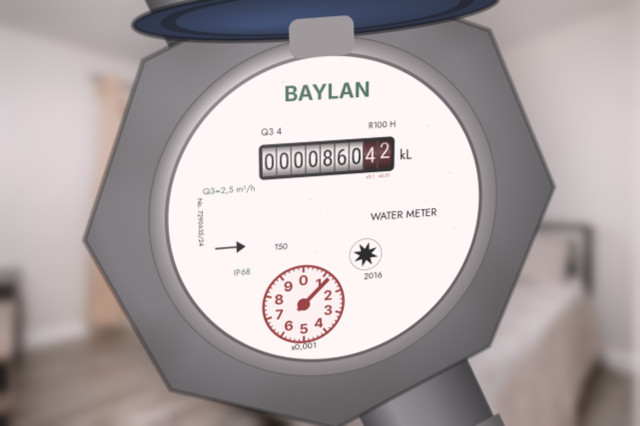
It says 860.421 kL
